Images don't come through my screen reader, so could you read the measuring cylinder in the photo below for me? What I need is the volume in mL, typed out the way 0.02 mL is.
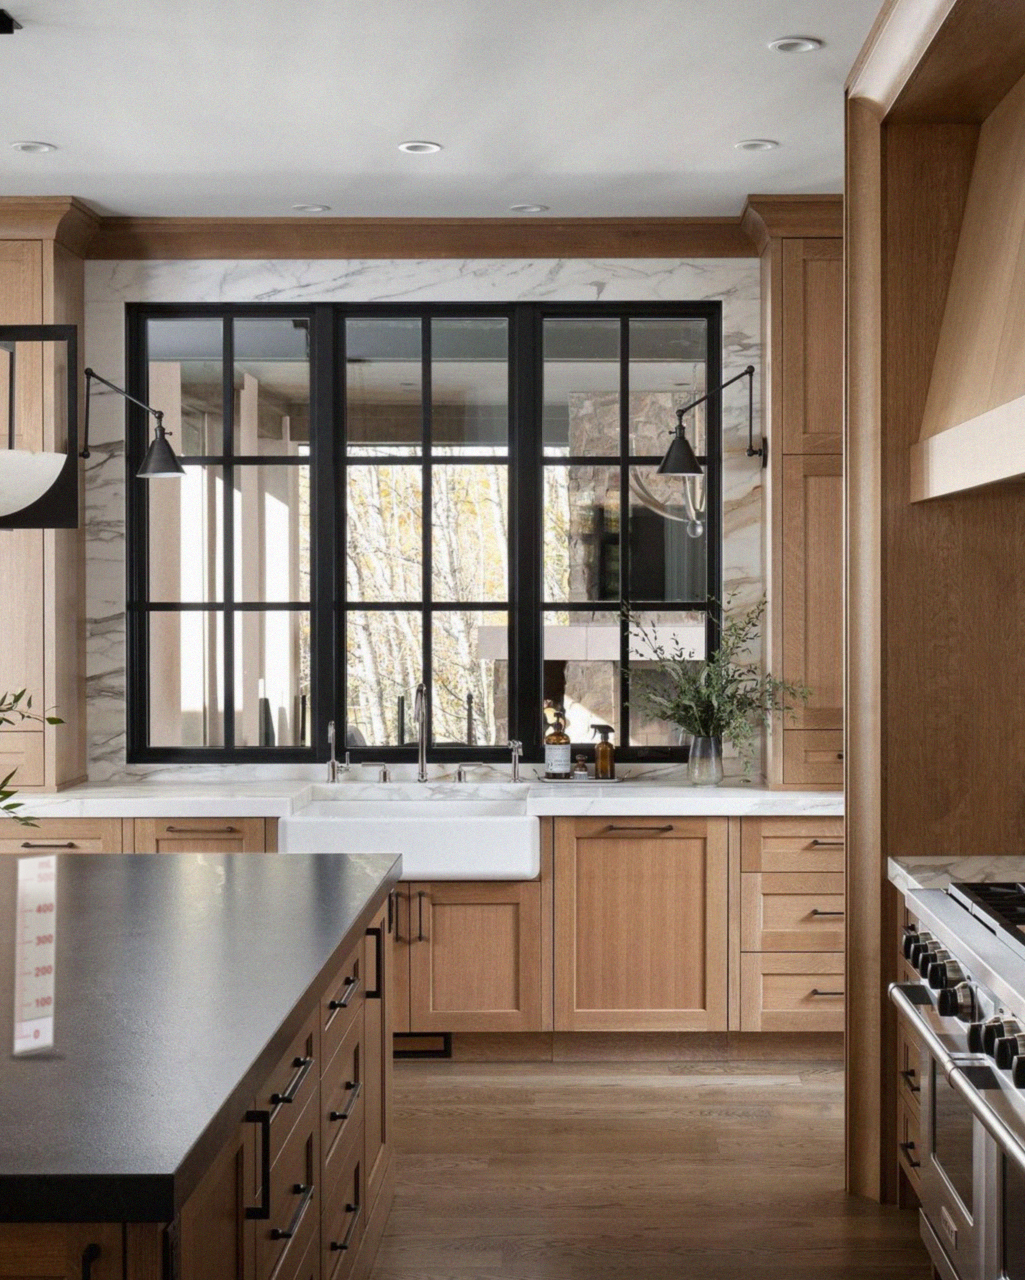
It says 50 mL
